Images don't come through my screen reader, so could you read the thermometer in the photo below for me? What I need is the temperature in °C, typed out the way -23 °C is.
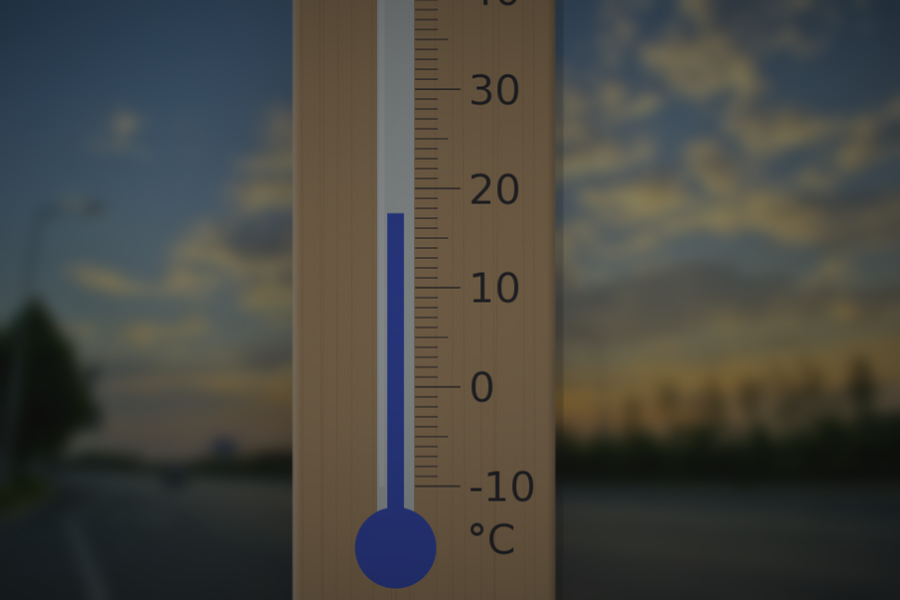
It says 17.5 °C
